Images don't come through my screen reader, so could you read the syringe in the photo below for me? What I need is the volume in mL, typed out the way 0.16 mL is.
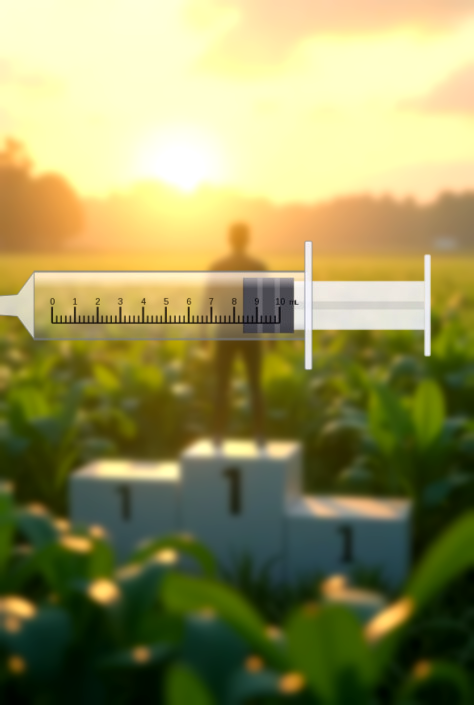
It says 8.4 mL
